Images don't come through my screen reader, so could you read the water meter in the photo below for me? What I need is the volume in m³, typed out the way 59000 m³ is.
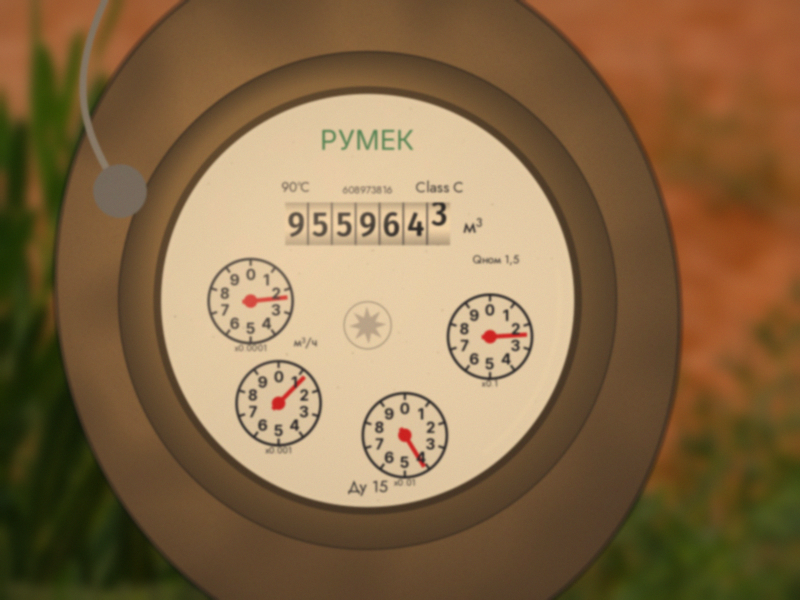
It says 9559643.2412 m³
